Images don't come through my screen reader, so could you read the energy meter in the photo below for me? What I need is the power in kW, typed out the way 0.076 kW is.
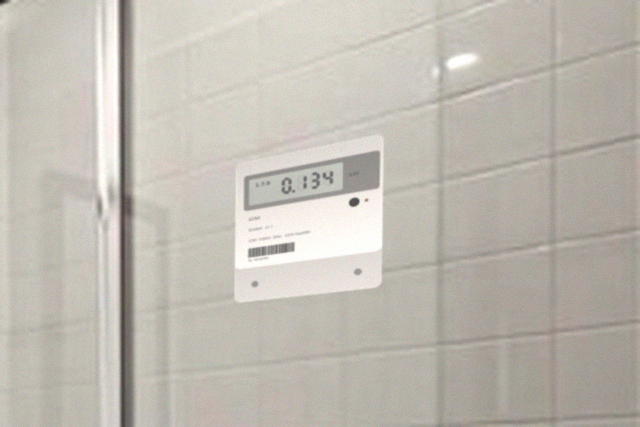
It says 0.134 kW
